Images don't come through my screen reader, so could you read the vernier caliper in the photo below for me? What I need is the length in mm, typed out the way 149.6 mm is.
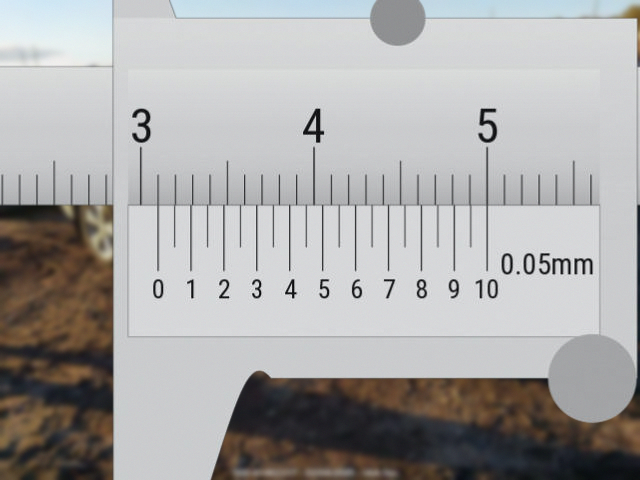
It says 31.0 mm
